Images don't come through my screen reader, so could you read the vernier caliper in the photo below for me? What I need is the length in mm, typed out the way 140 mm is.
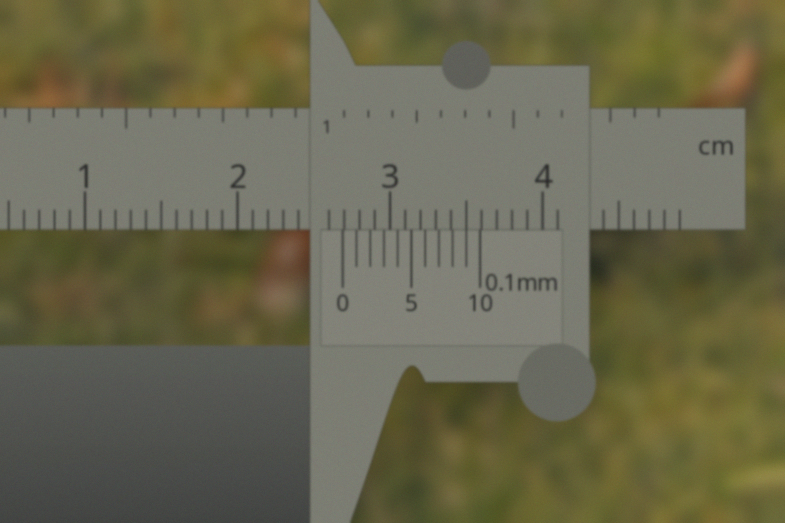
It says 26.9 mm
